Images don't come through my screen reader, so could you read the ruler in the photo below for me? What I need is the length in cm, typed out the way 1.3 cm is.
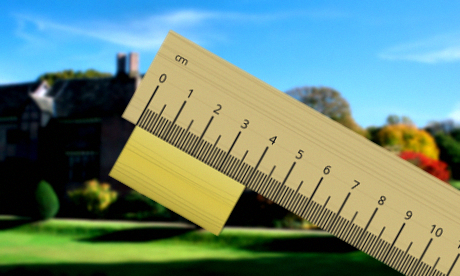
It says 4 cm
